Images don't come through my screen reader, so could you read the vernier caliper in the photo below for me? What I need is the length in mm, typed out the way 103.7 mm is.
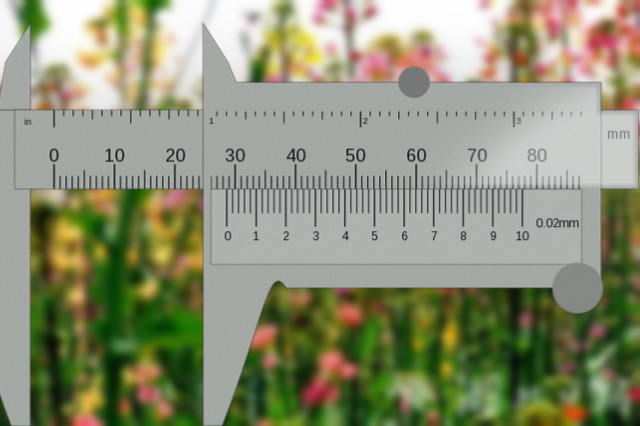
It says 28.6 mm
